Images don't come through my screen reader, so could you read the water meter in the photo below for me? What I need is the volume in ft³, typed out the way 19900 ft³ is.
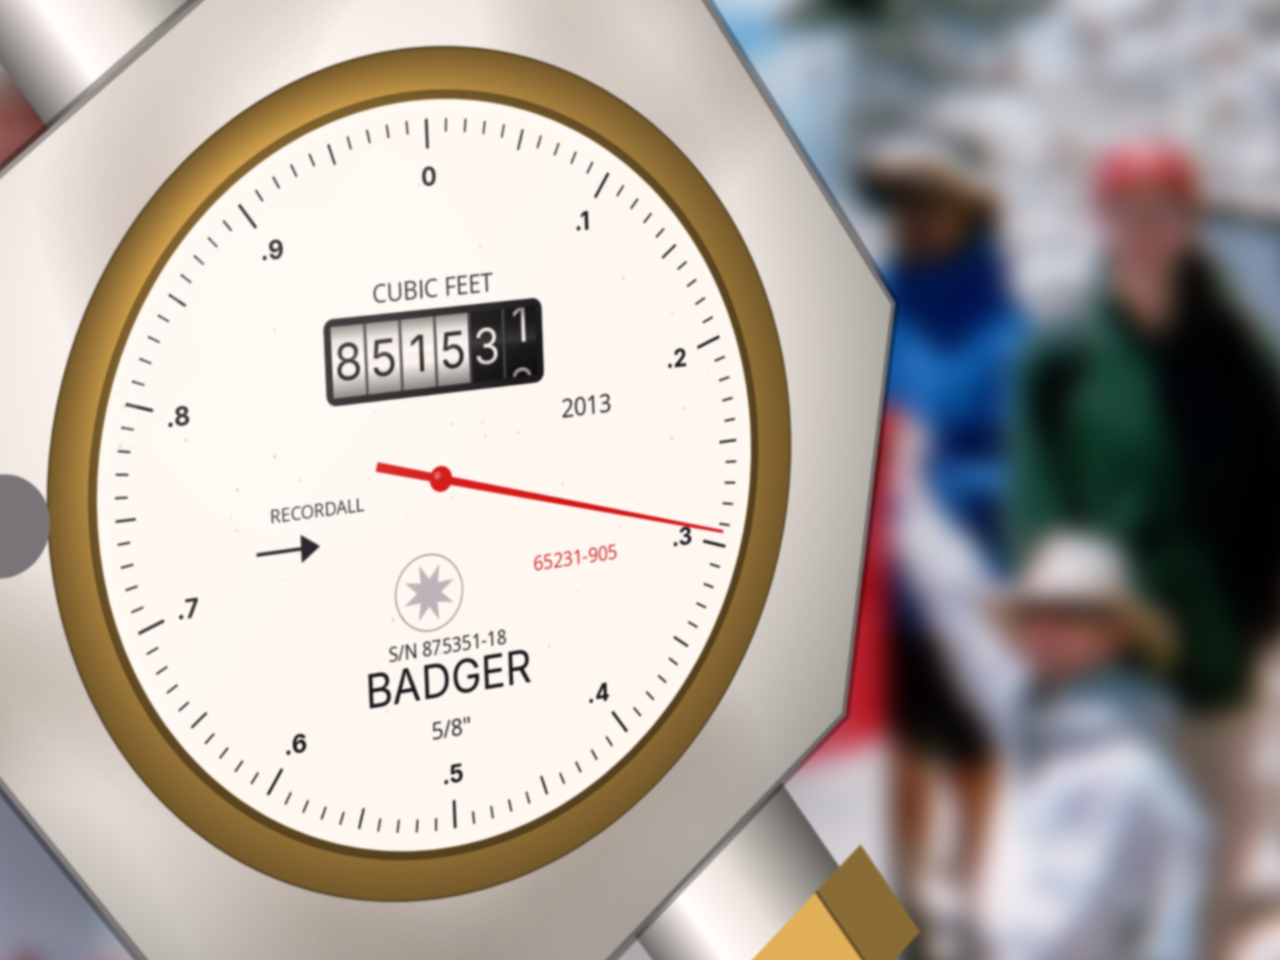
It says 851531.29 ft³
